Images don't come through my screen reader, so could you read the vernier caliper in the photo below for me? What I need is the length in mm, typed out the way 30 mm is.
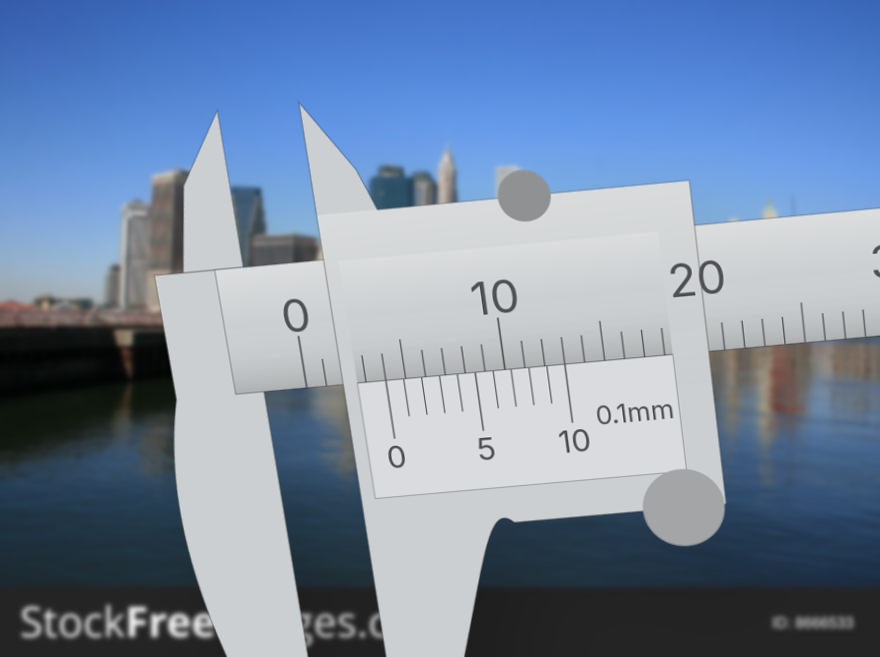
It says 4.0 mm
